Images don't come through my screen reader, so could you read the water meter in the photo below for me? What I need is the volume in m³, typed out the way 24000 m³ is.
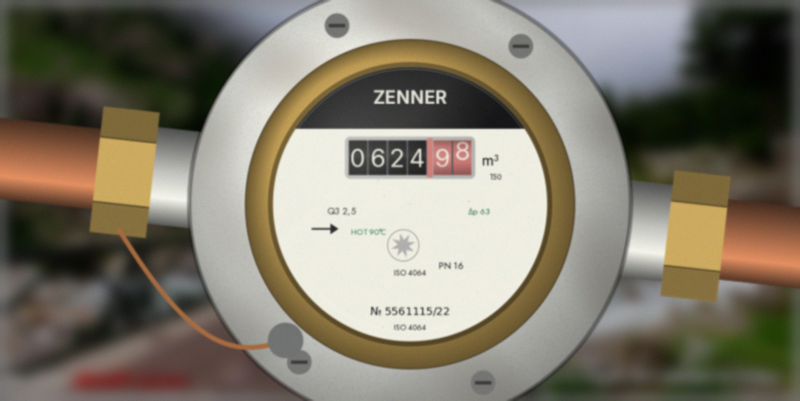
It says 624.98 m³
